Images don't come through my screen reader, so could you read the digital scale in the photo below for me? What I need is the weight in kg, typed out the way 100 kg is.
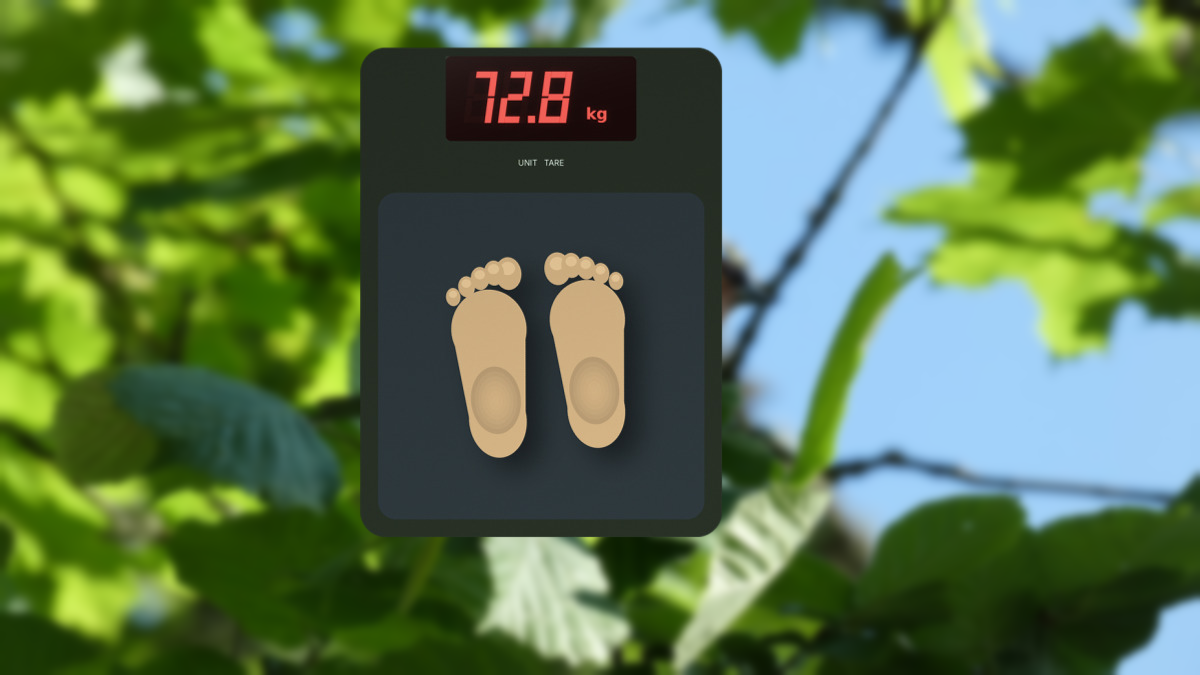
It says 72.8 kg
